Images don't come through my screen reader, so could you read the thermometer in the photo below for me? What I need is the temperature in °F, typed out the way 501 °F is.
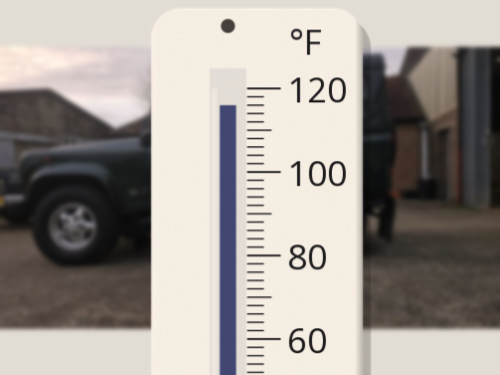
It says 116 °F
